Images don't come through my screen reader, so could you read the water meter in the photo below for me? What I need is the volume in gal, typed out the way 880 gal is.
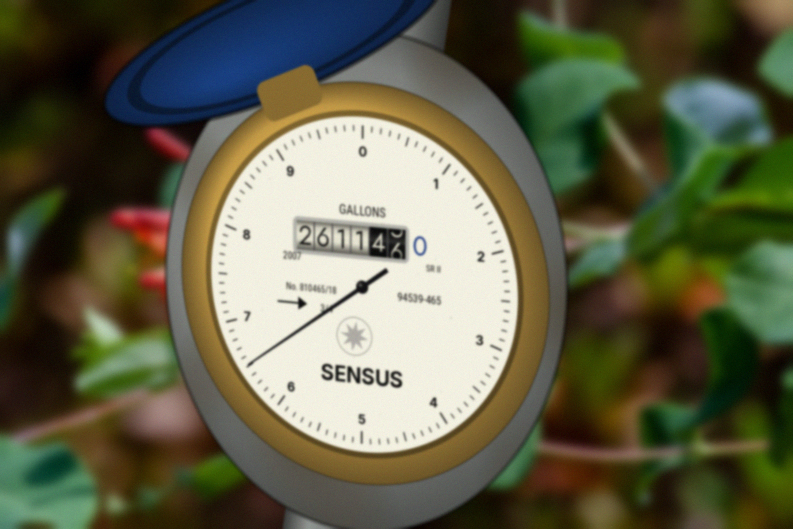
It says 2611456.5 gal
